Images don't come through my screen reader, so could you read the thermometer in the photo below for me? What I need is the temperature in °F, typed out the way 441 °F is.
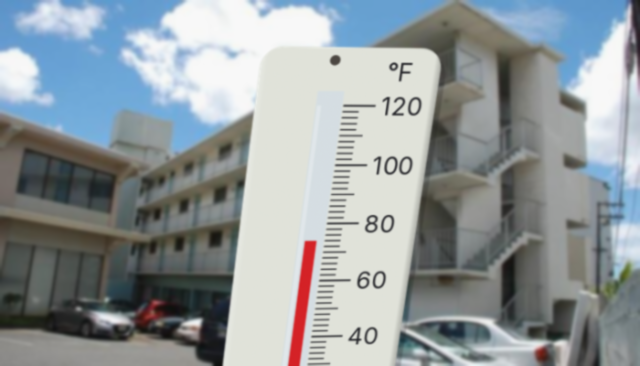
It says 74 °F
